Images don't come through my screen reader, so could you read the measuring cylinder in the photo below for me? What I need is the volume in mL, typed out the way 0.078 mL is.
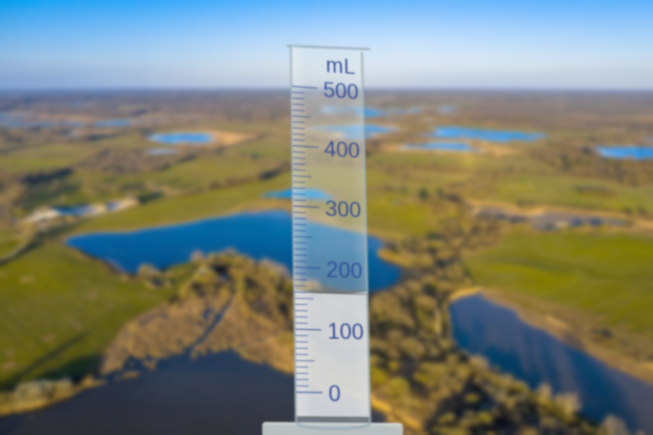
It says 160 mL
